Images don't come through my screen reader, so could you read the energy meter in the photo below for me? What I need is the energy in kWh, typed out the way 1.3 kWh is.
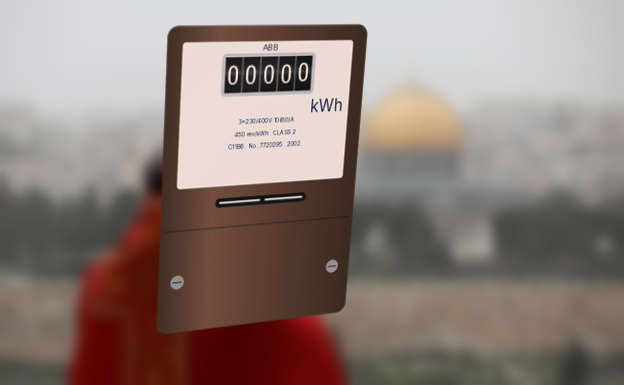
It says 0 kWh
